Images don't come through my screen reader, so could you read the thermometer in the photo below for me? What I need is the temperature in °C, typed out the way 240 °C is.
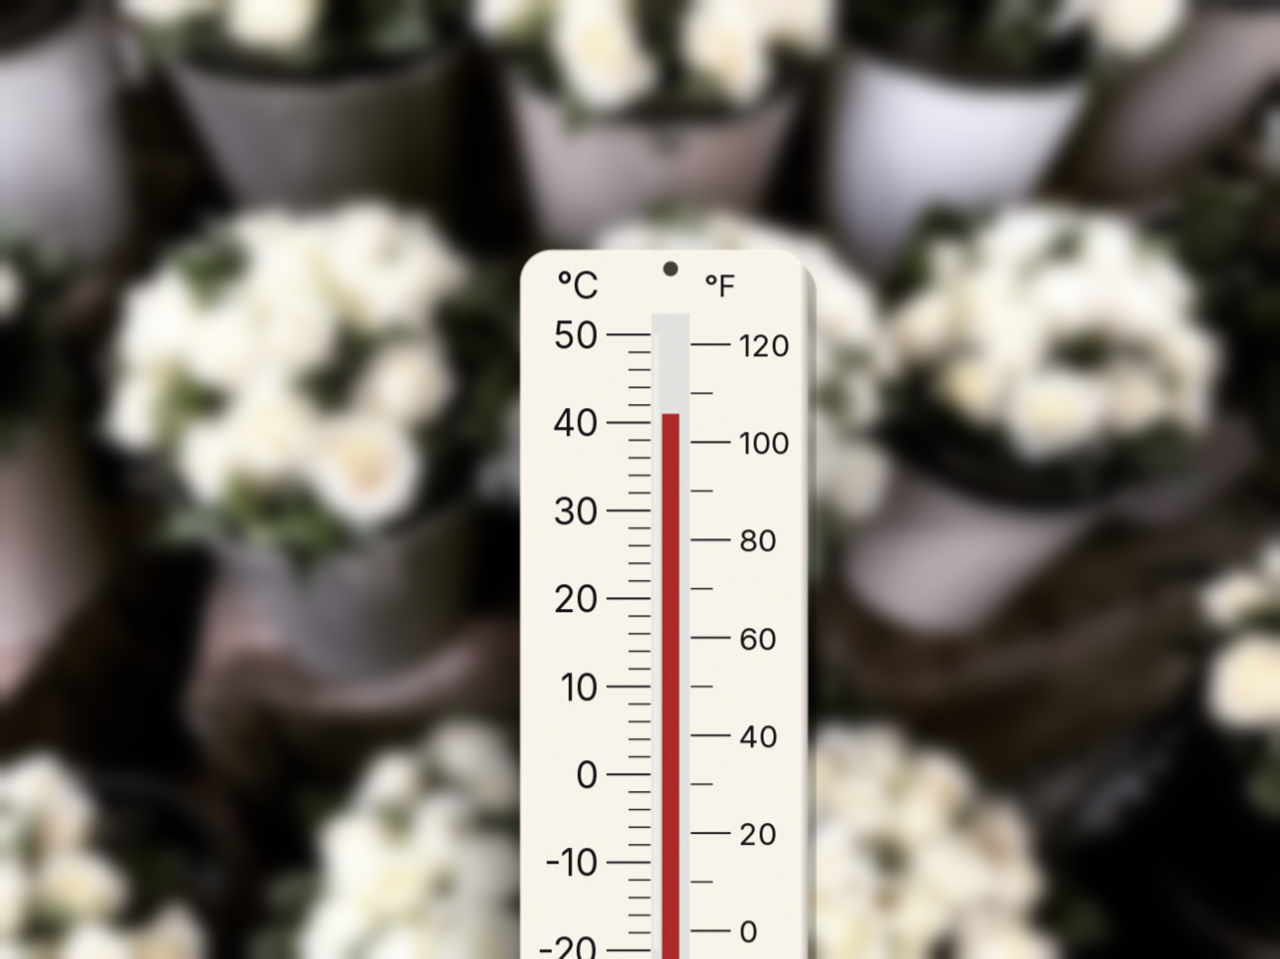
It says 41 °C
